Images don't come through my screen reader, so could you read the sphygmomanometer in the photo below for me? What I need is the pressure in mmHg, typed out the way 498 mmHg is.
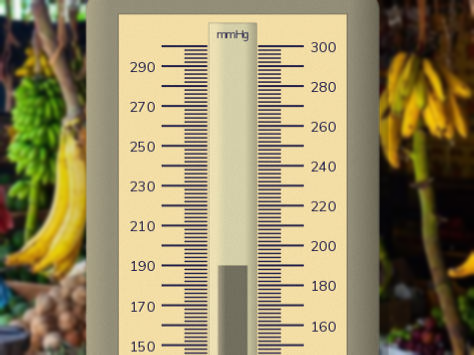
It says 190 mmHg
